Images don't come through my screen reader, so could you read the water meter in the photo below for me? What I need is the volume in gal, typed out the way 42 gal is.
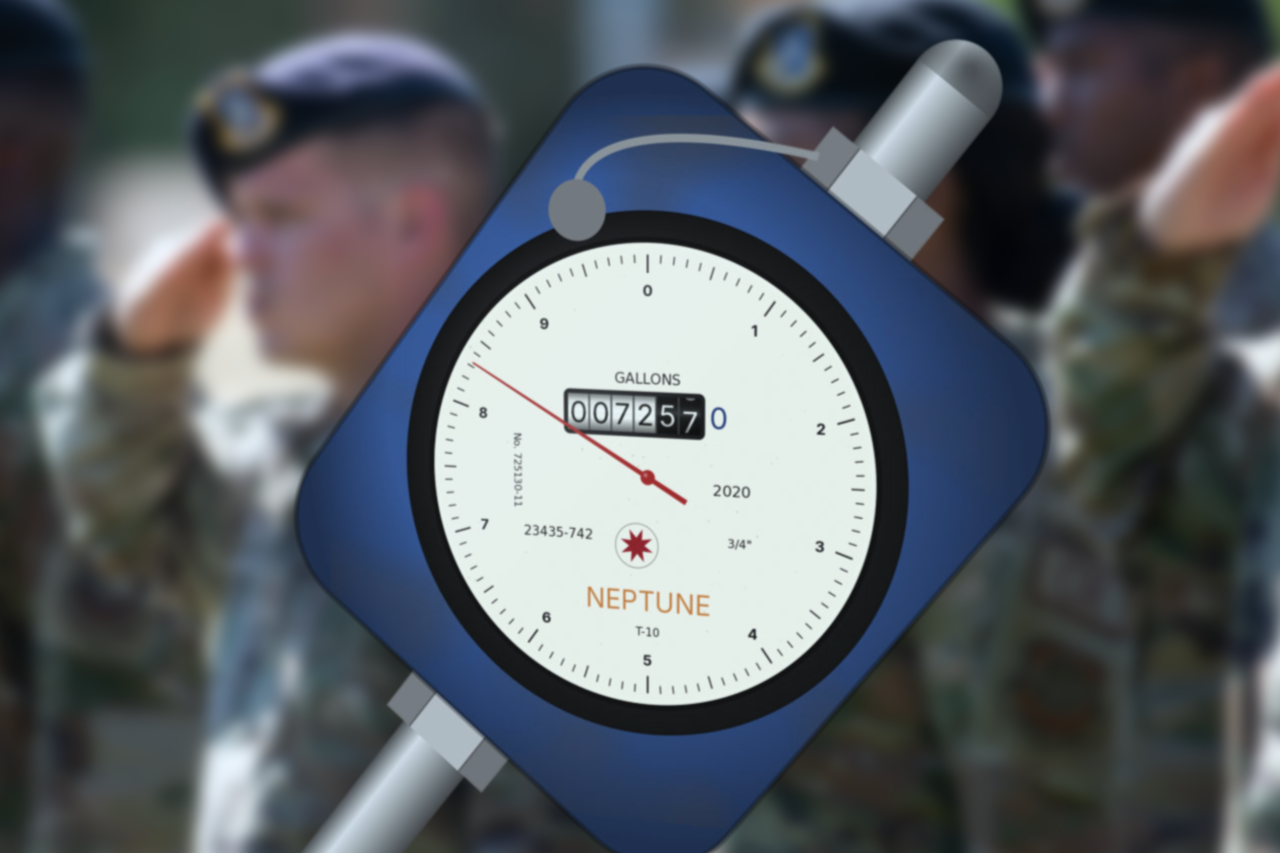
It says 72568.3 gal
